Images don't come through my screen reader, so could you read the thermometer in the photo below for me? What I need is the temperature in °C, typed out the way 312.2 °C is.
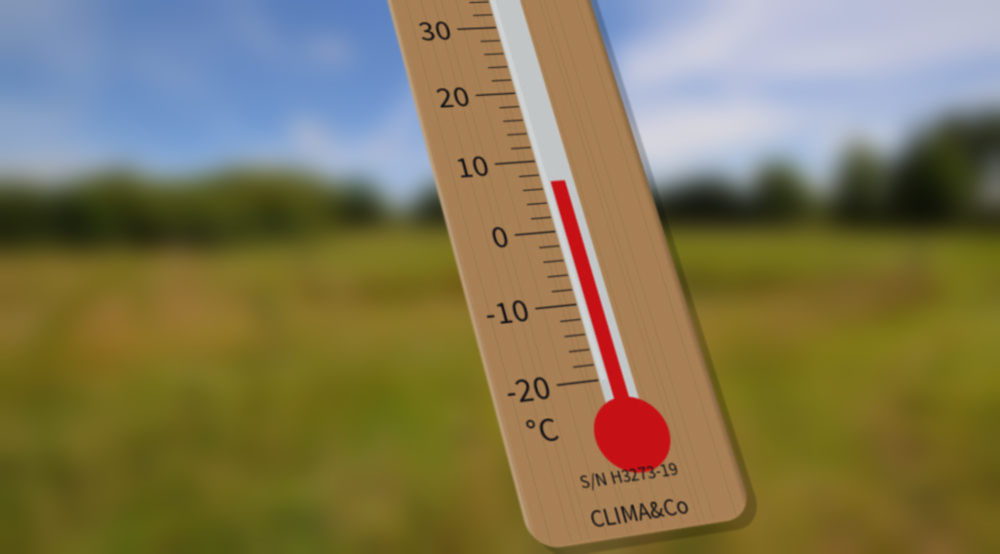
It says 7 °C
